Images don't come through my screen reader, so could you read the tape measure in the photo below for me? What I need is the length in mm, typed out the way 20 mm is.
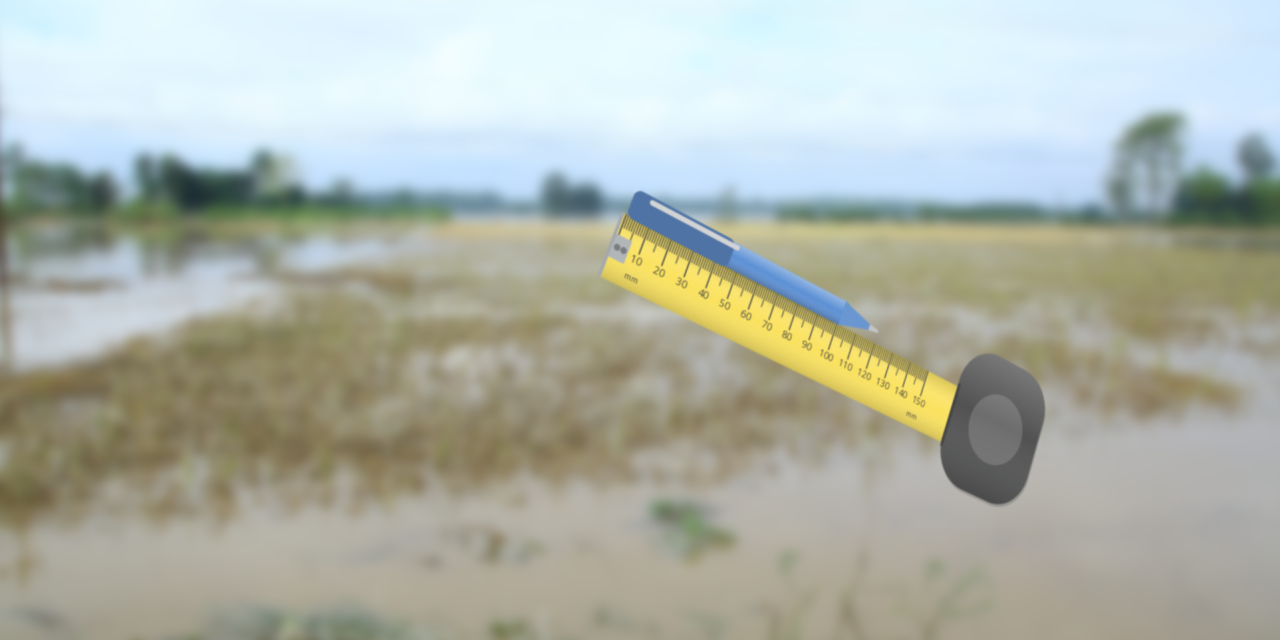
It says 120 mm
